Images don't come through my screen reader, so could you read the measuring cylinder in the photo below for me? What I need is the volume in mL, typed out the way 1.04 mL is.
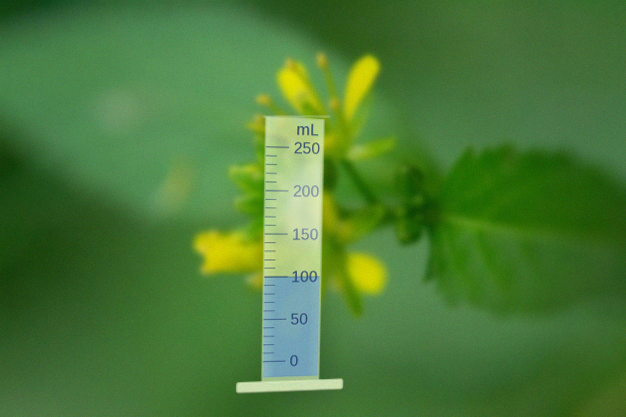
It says 100 mL
